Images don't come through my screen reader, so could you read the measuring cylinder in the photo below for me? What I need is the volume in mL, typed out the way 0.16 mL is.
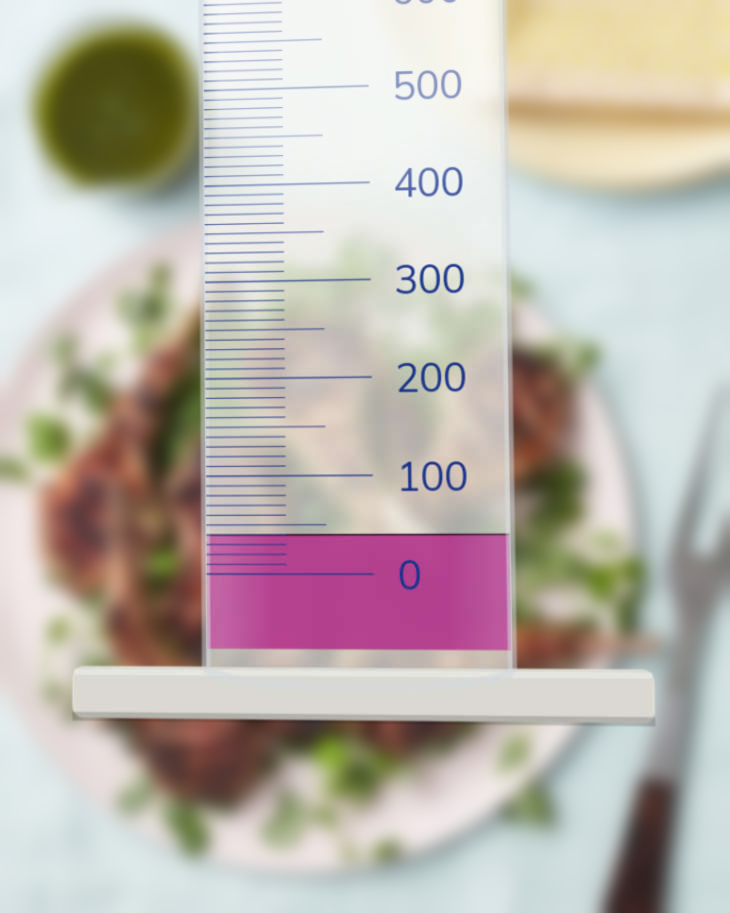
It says 40 mL
